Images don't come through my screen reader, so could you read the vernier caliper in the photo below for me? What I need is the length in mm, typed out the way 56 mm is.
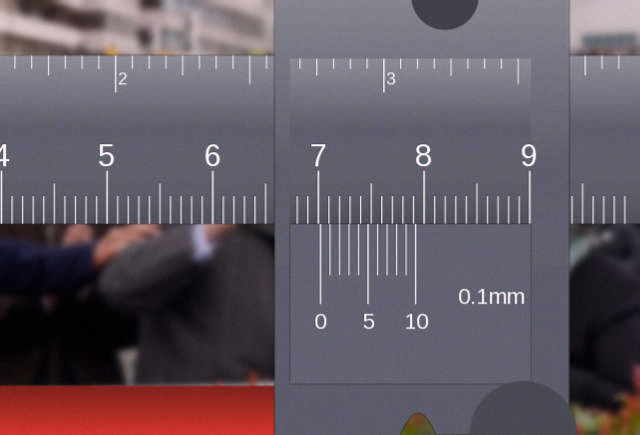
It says 70.2 mm
